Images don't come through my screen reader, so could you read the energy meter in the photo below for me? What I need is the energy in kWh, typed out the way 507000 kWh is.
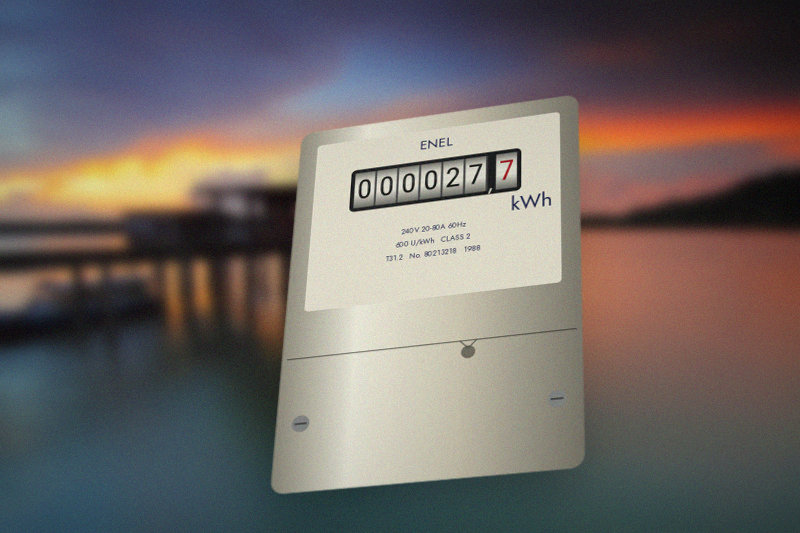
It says 27.7 kWh
